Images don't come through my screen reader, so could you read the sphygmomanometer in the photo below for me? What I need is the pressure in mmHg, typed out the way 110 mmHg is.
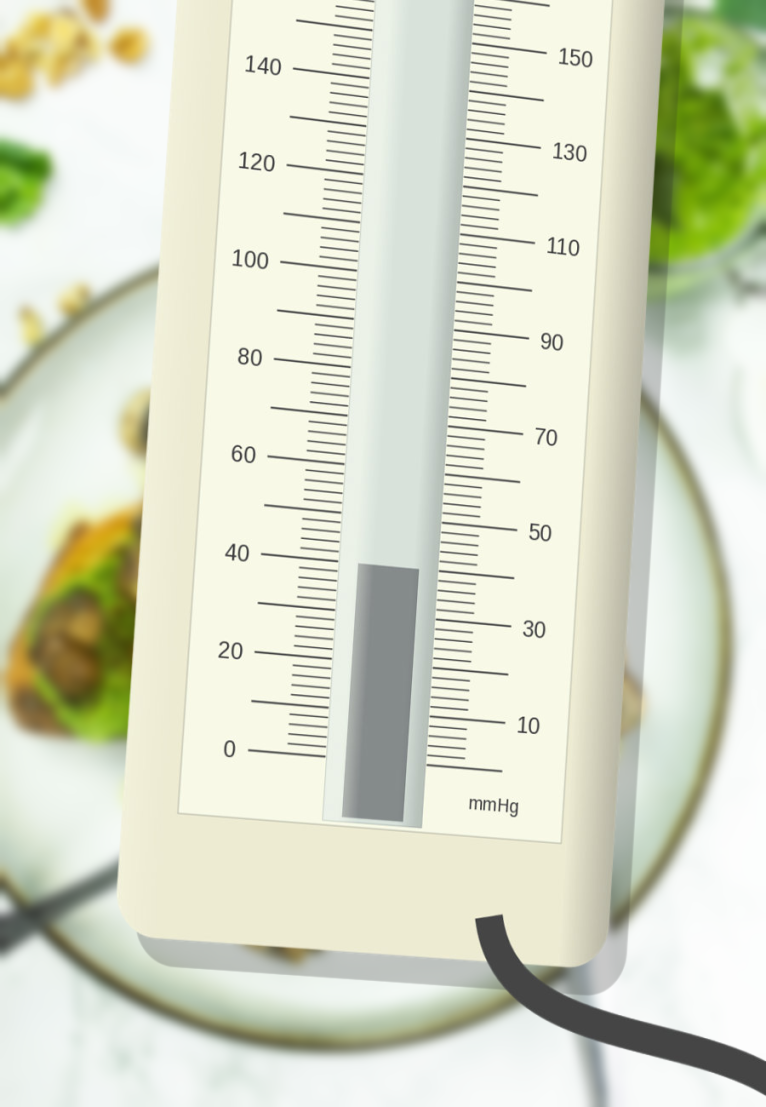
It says 40 mmHg
